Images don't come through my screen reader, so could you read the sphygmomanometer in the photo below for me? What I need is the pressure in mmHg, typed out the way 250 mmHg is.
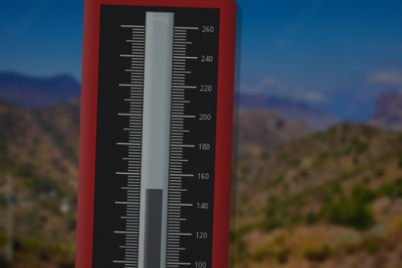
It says 150 mmHg
